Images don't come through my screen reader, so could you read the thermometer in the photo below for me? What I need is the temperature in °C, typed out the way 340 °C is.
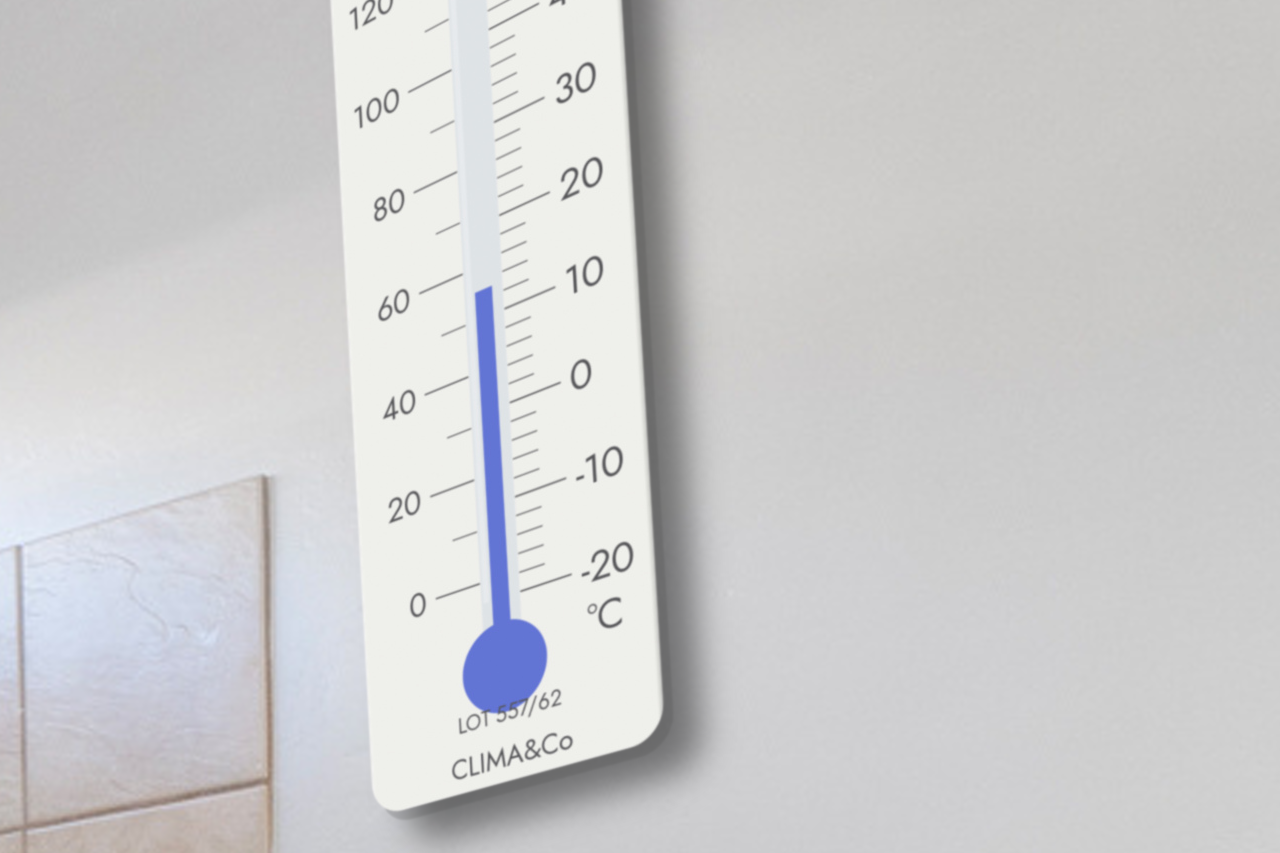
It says 13 °C
